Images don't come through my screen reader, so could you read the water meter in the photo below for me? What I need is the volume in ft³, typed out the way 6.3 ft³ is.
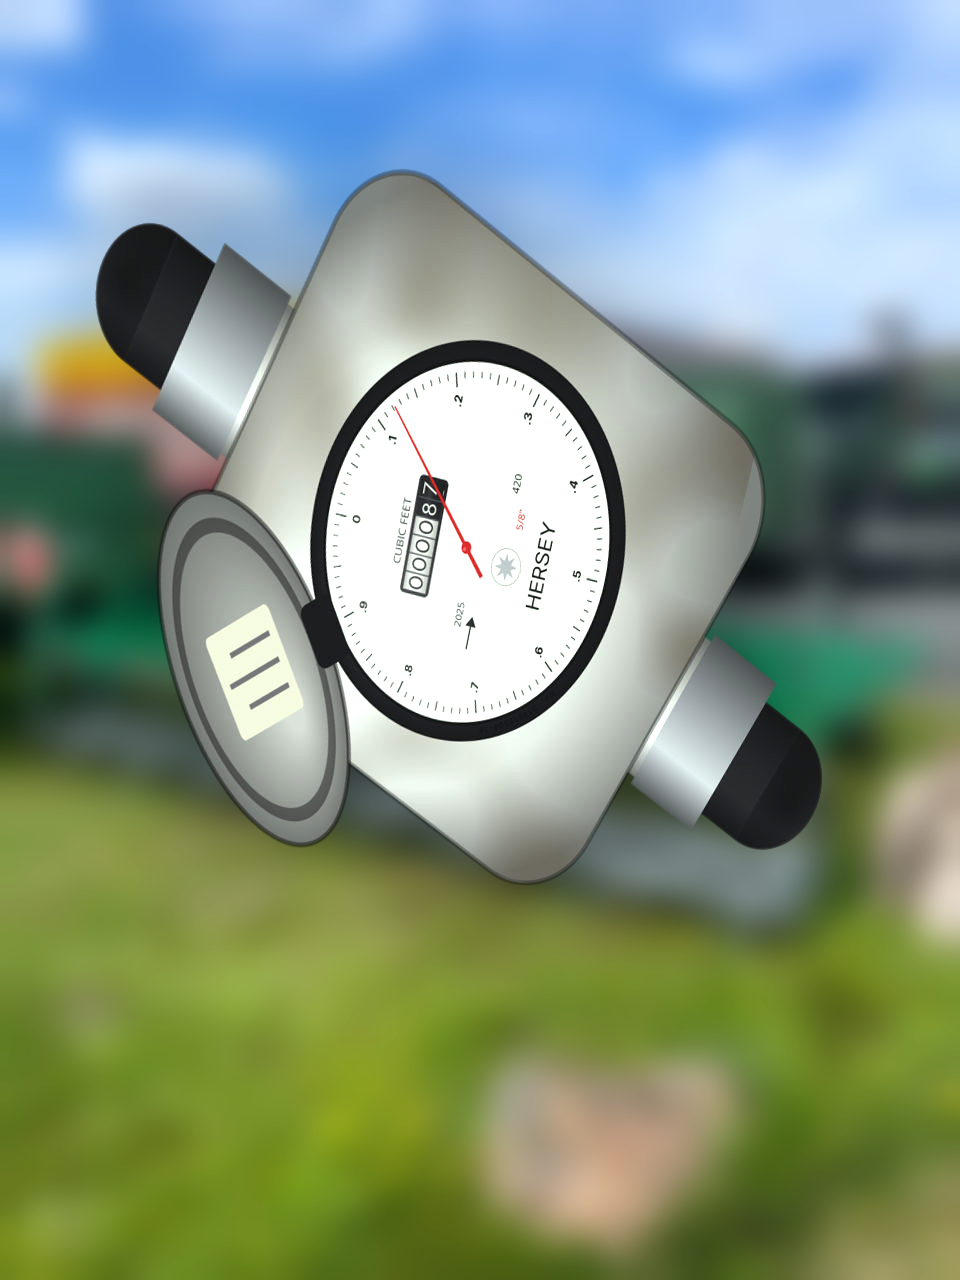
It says 87.12 ft³
